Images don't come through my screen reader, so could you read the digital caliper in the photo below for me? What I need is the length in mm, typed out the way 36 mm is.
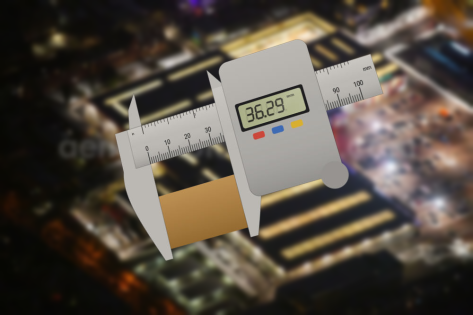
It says 36.29 mm
